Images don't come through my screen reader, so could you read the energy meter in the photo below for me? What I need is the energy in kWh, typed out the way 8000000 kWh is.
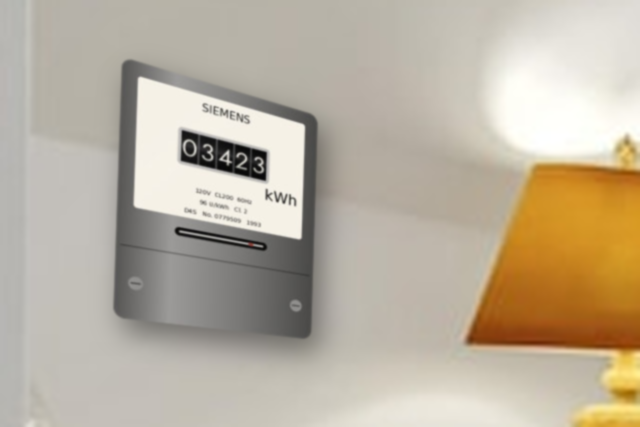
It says 3423 kWh
